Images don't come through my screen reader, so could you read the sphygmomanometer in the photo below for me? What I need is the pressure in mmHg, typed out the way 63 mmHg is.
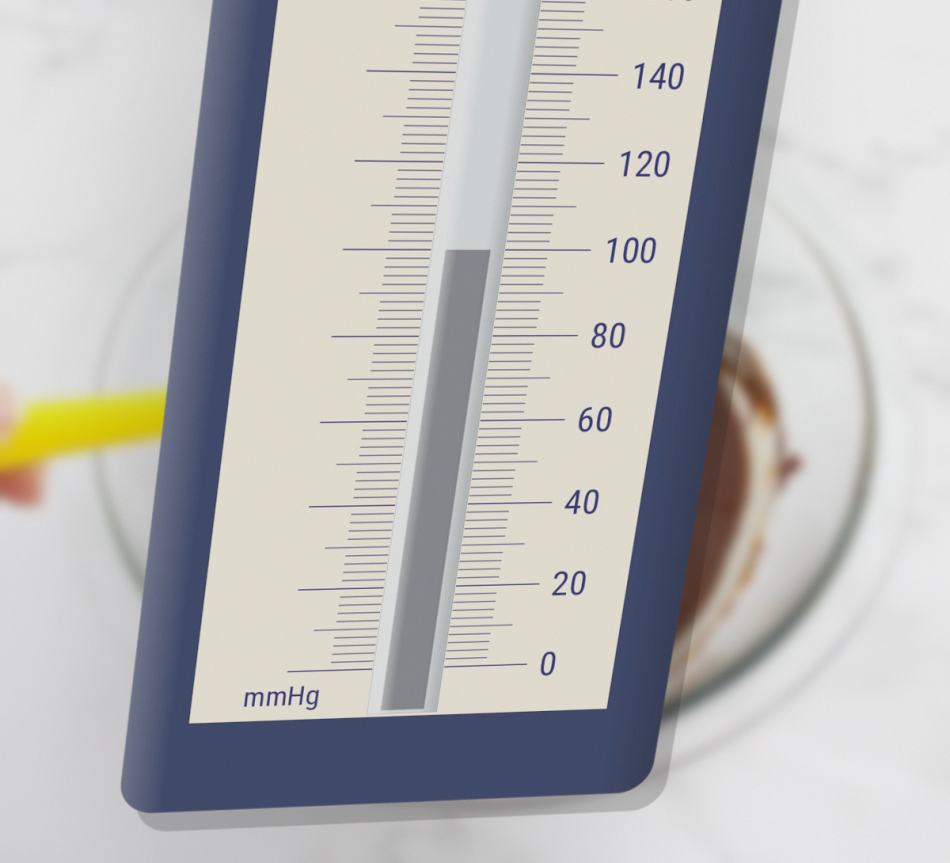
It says 100 mmHg
